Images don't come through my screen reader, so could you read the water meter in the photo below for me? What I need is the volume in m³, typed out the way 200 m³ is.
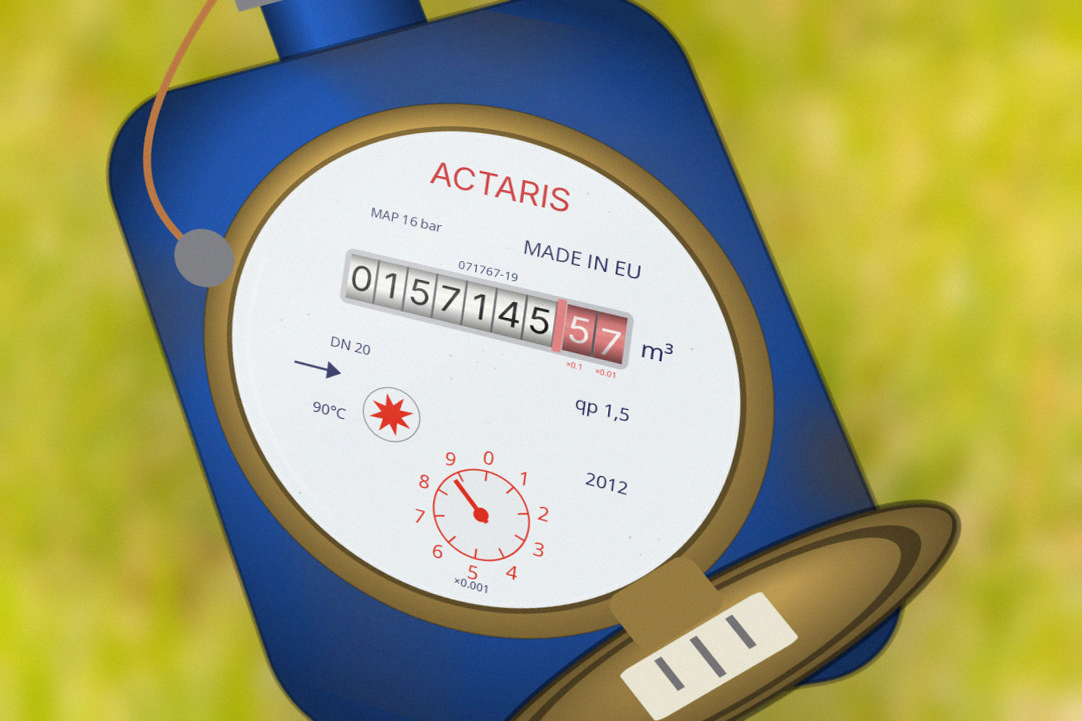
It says 157145.568 m³
